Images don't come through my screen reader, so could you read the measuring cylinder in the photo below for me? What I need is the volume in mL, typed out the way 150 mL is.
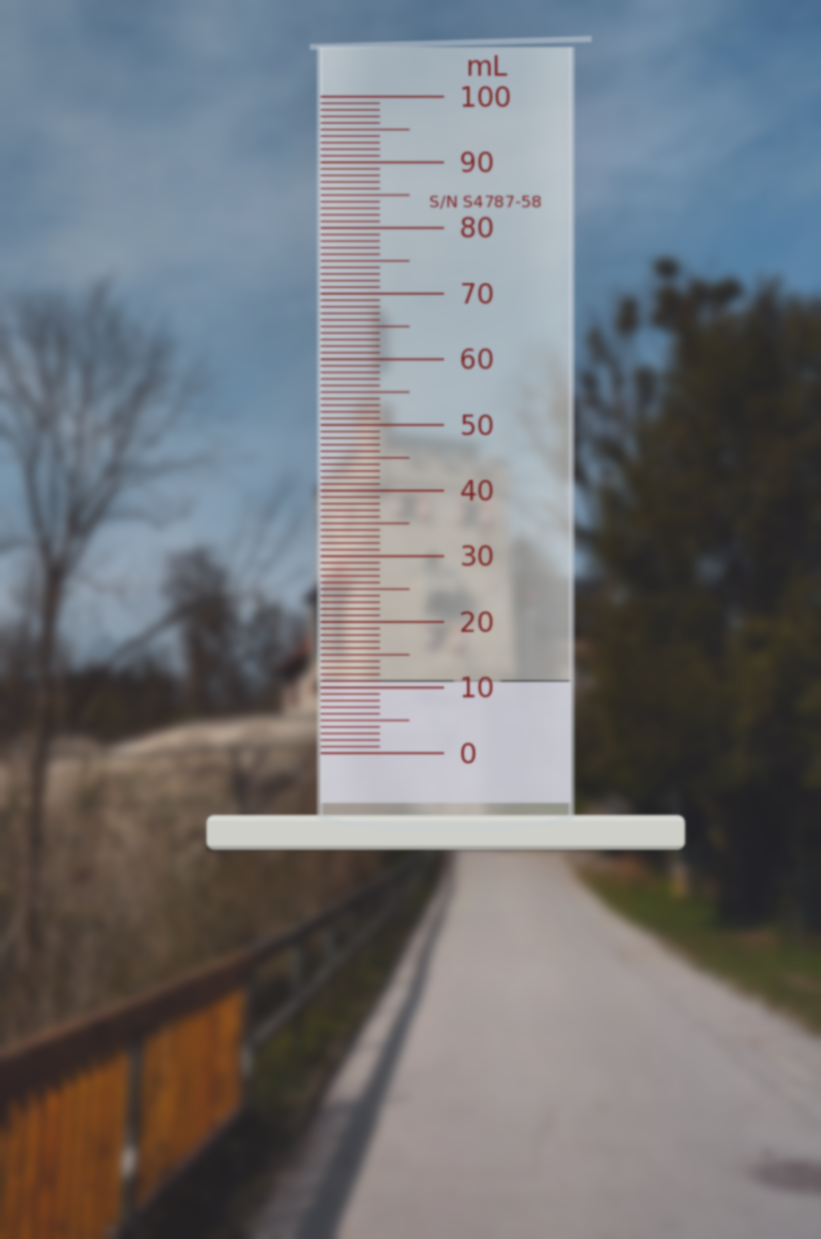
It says 11 mL
